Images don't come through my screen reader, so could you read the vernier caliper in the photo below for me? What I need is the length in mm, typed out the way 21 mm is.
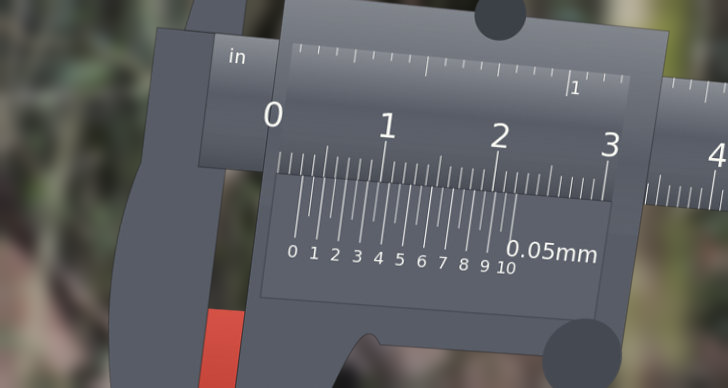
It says 3.2 mm
